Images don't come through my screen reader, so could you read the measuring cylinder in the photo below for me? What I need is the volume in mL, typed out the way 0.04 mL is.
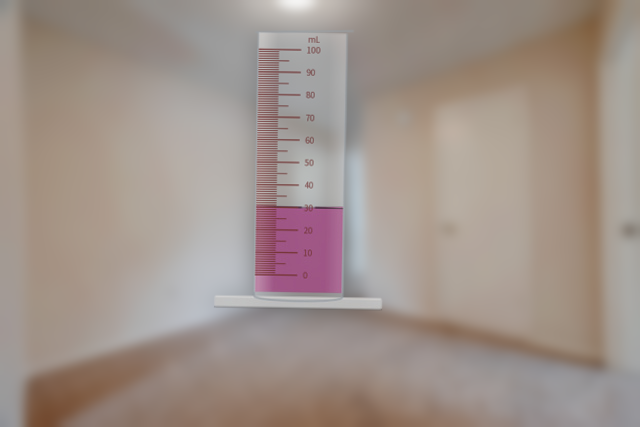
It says 30 mL
